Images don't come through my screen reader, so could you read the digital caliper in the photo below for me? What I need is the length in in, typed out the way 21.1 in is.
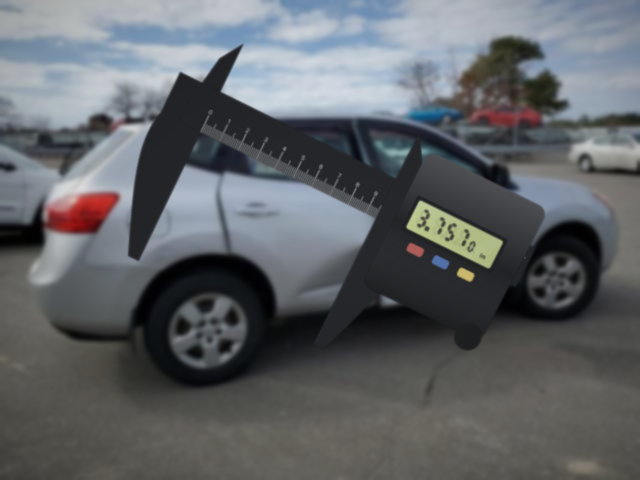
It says 3.7570 in
